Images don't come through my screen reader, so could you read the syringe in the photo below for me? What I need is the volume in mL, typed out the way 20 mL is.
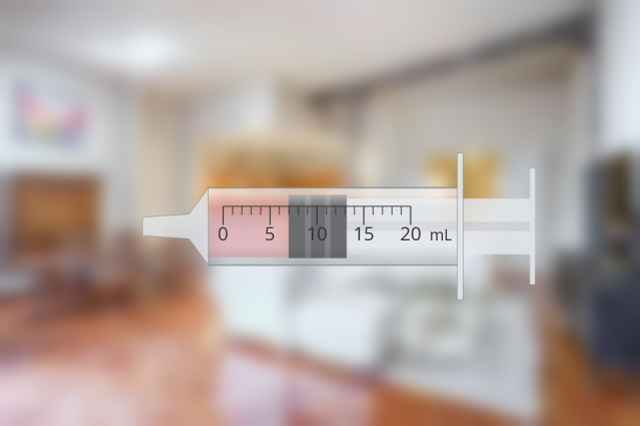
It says 7 mL
